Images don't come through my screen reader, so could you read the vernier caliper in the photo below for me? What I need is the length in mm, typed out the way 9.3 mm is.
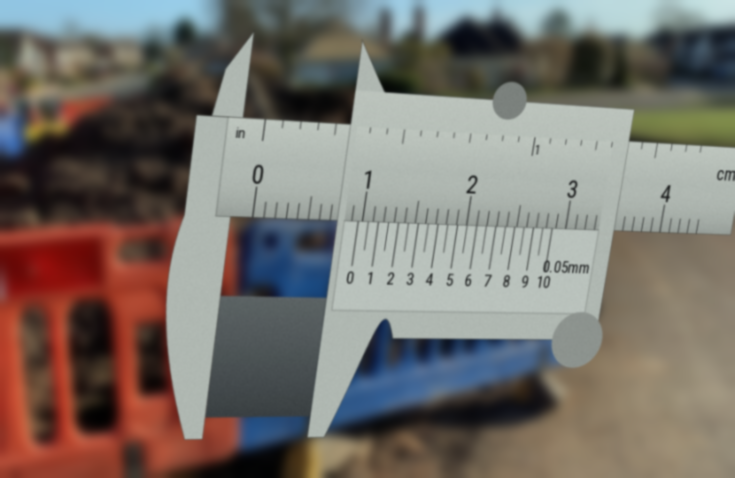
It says 9.6 mm
